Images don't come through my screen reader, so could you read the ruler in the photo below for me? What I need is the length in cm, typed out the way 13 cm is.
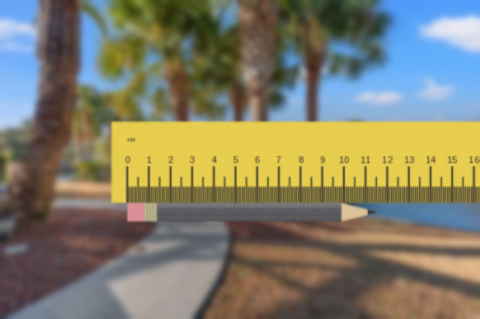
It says 11.5 cm
